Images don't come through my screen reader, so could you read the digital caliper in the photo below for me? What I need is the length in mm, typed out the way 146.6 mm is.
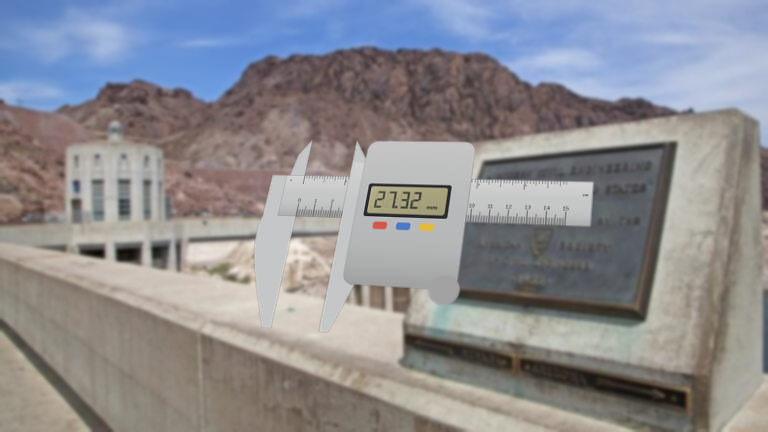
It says 27.32 mm
